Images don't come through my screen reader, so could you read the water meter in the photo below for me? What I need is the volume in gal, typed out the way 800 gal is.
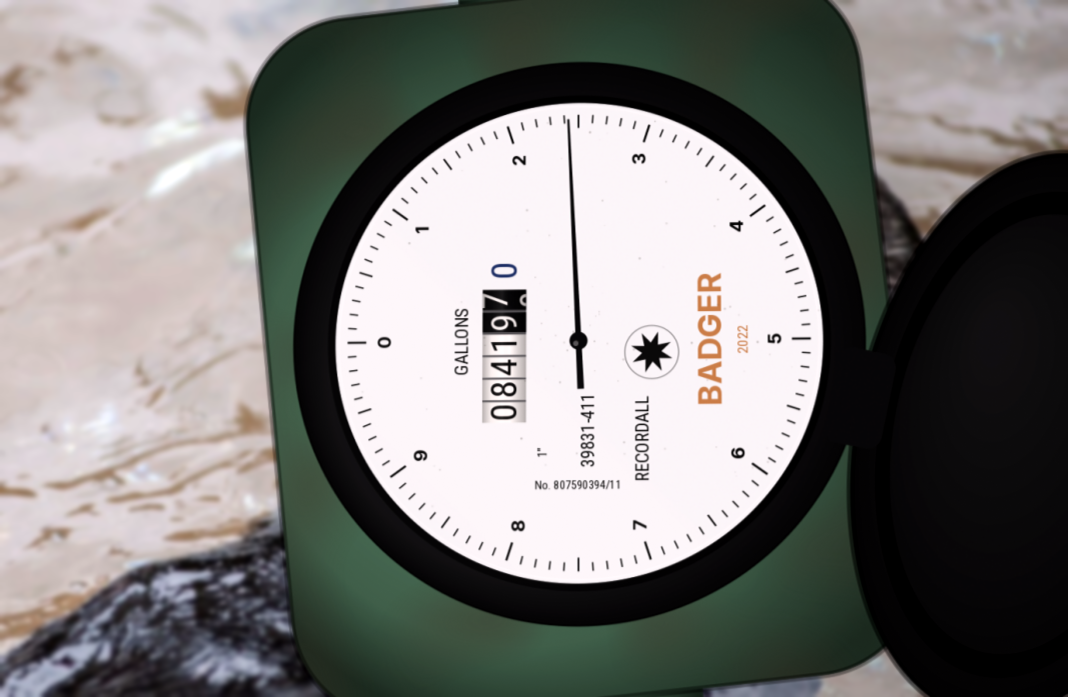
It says 841972.4 gal
